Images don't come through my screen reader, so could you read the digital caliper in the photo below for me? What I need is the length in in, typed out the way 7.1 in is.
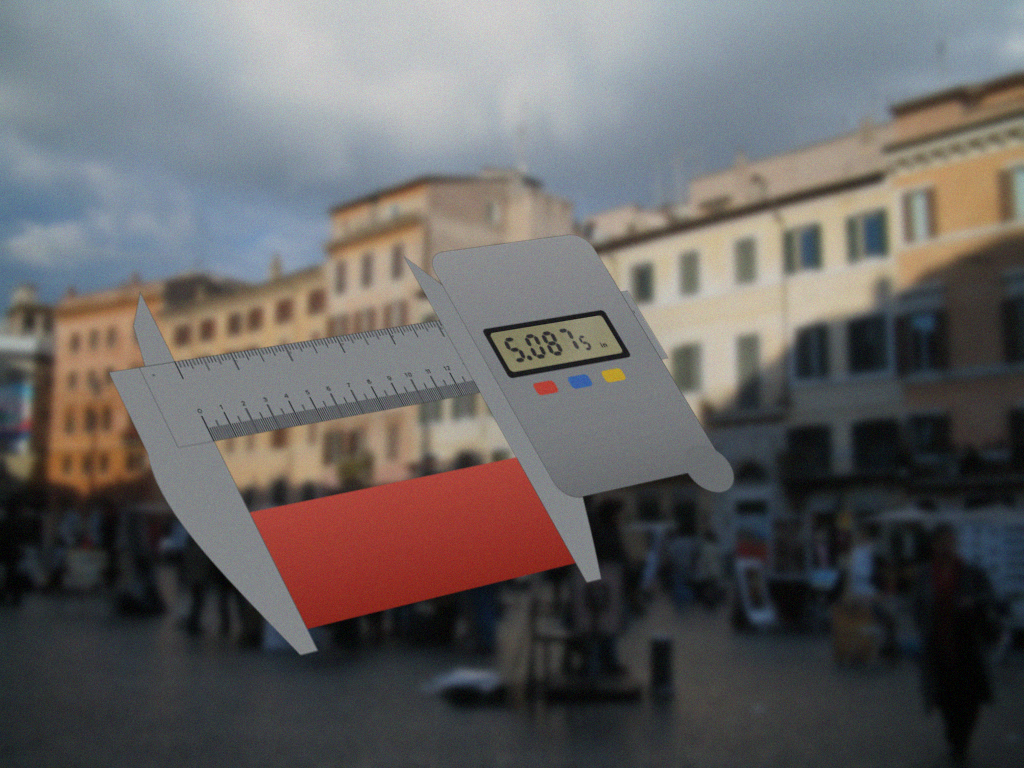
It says 5.0875 in
